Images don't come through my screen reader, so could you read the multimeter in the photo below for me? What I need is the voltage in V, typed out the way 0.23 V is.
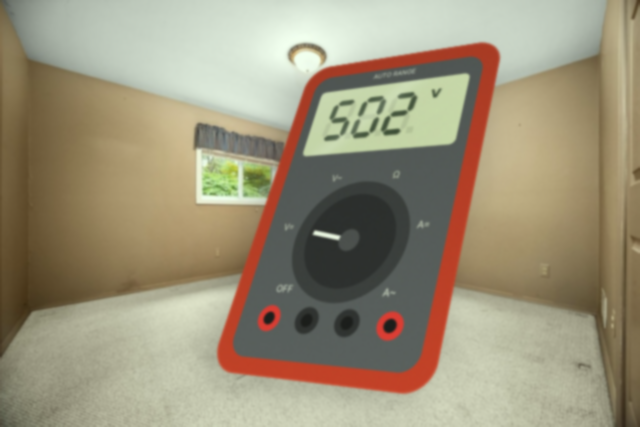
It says 502 V
